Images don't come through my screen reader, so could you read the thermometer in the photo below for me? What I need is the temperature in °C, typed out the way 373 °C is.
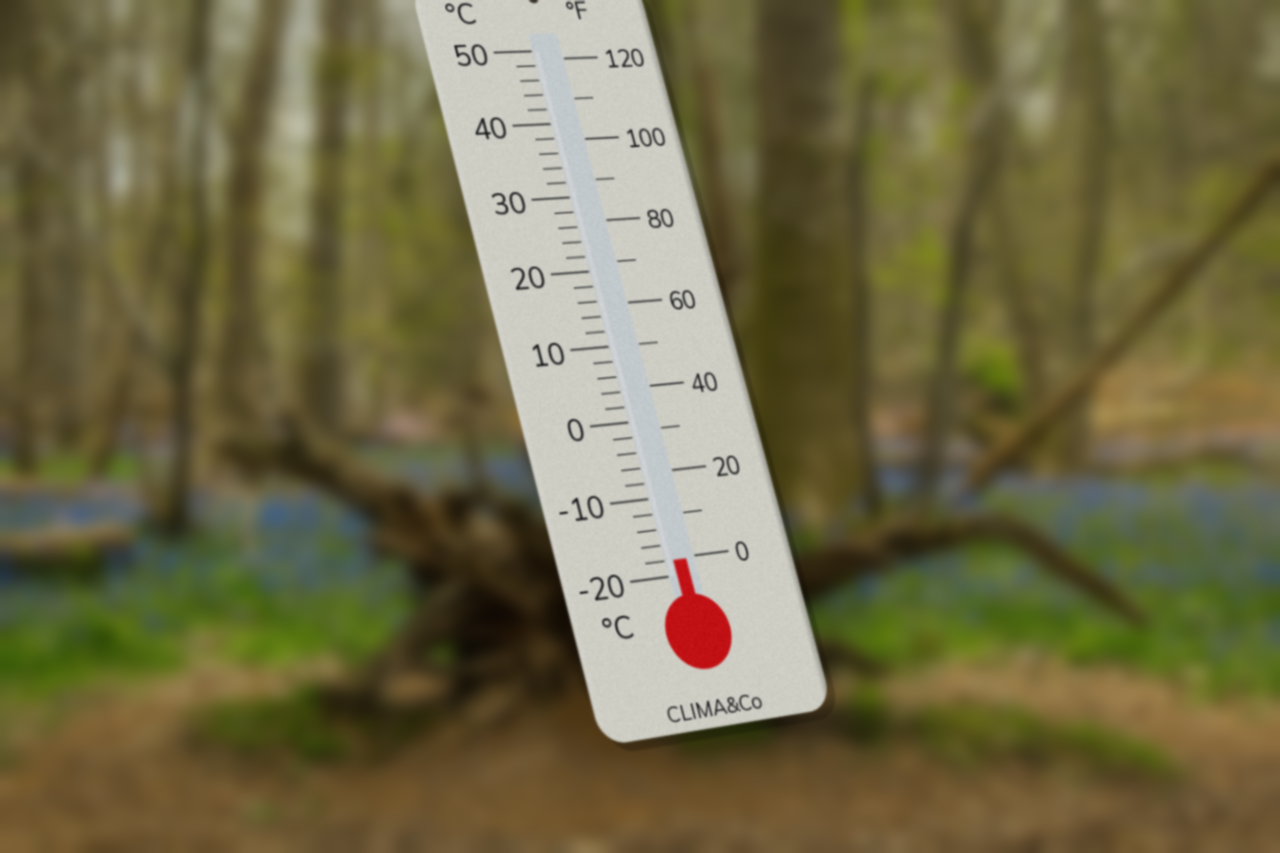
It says -18 °C
